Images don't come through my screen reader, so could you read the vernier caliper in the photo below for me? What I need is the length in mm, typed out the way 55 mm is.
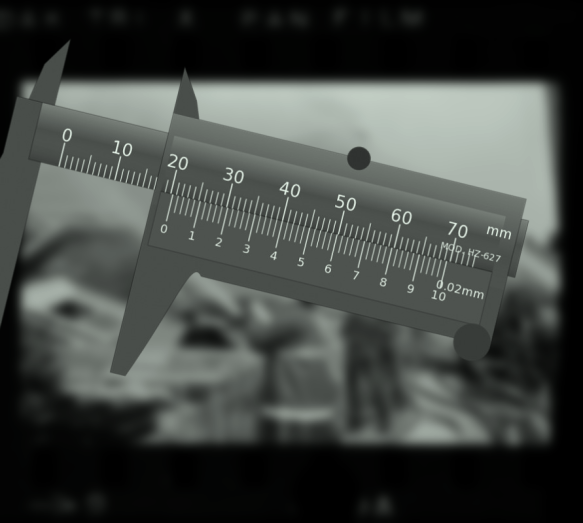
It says 20.4 mm
